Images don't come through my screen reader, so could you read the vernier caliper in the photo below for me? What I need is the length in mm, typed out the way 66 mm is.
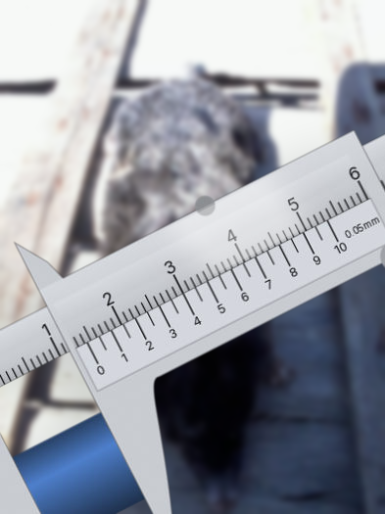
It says 14.4 mm
